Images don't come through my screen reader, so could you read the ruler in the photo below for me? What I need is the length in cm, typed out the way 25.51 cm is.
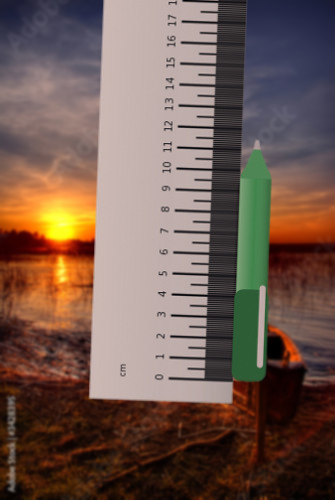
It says 11.5 cm
